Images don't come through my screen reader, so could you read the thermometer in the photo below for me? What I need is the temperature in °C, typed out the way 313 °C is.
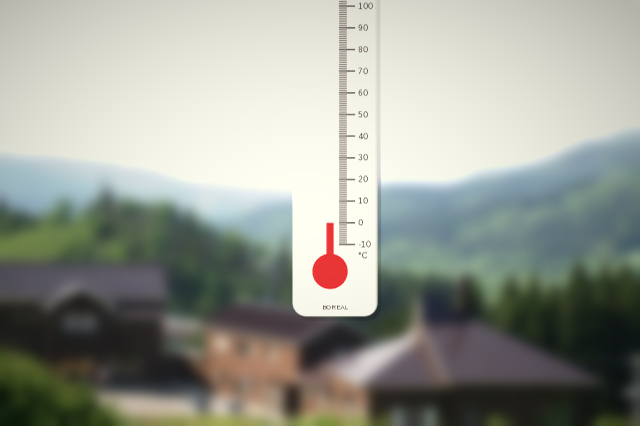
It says 0 °C
